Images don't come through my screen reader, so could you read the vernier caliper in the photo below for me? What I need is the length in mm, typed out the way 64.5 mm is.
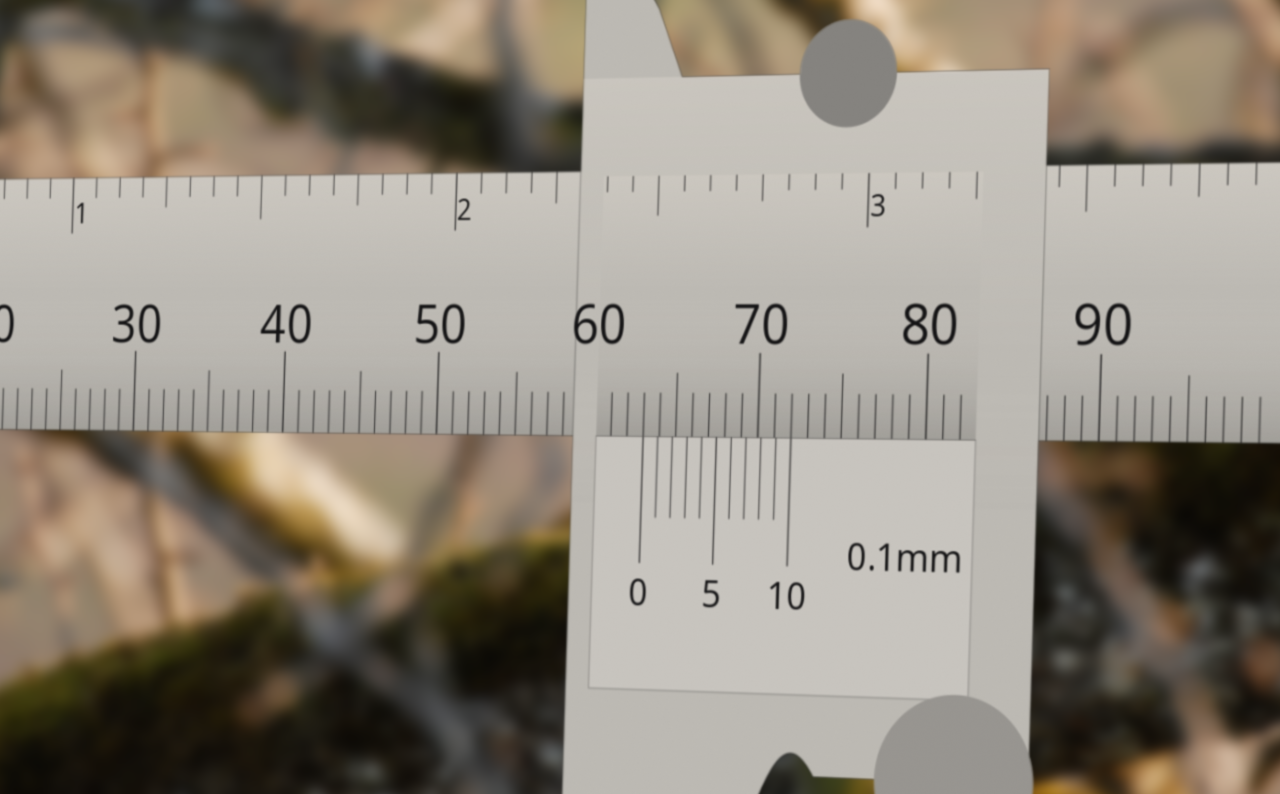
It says 63.0 mm
